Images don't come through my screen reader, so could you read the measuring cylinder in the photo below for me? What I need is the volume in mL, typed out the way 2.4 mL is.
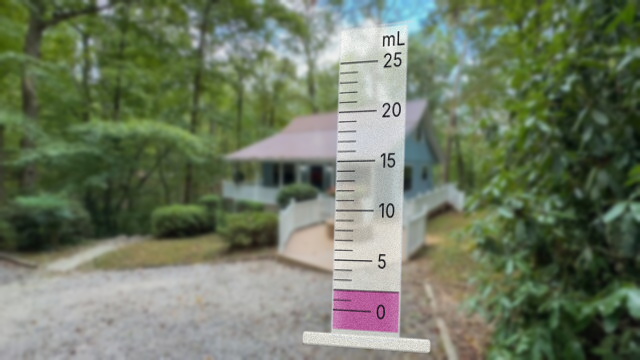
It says 2 mL
